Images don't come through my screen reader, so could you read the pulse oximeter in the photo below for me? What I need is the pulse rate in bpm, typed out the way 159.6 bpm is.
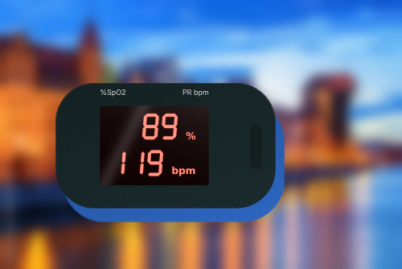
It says 119 bpm
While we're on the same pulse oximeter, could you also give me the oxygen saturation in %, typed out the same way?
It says 89 %
